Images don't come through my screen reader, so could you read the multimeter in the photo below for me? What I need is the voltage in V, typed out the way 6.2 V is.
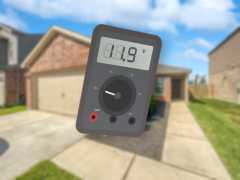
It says 11.9 V
